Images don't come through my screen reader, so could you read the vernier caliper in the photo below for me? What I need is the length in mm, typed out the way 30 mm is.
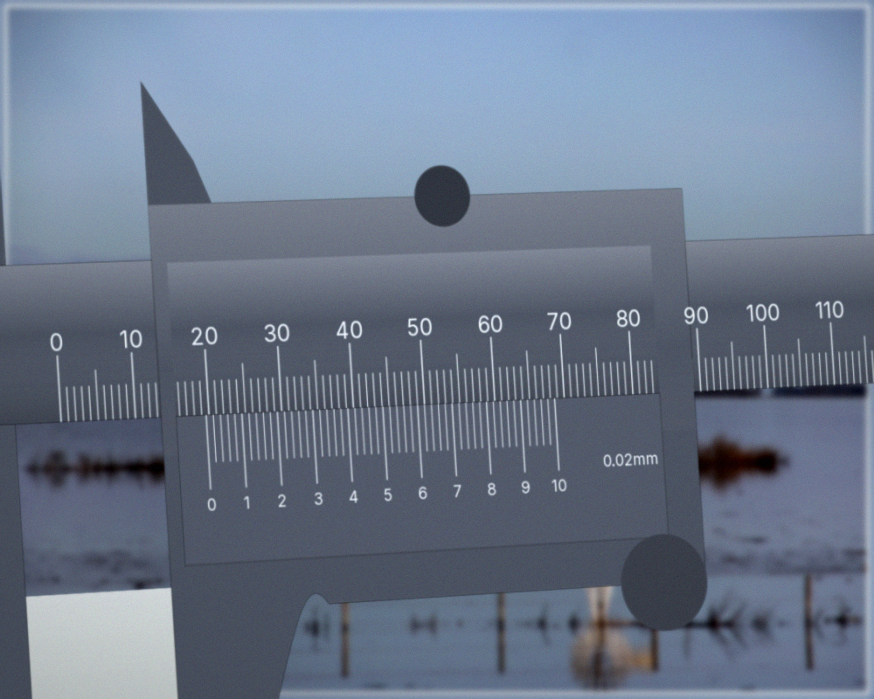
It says 19.6 mm
